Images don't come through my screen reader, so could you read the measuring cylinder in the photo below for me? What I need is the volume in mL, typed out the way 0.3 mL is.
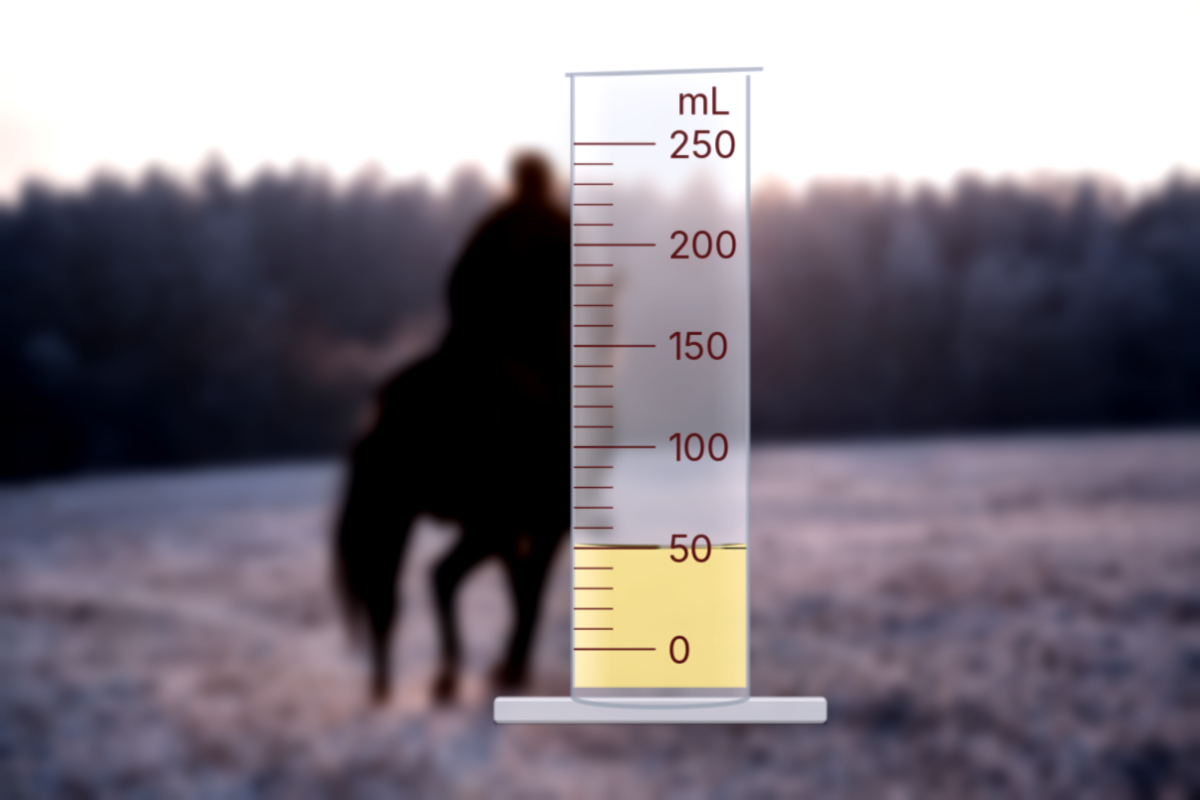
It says 50 mL
